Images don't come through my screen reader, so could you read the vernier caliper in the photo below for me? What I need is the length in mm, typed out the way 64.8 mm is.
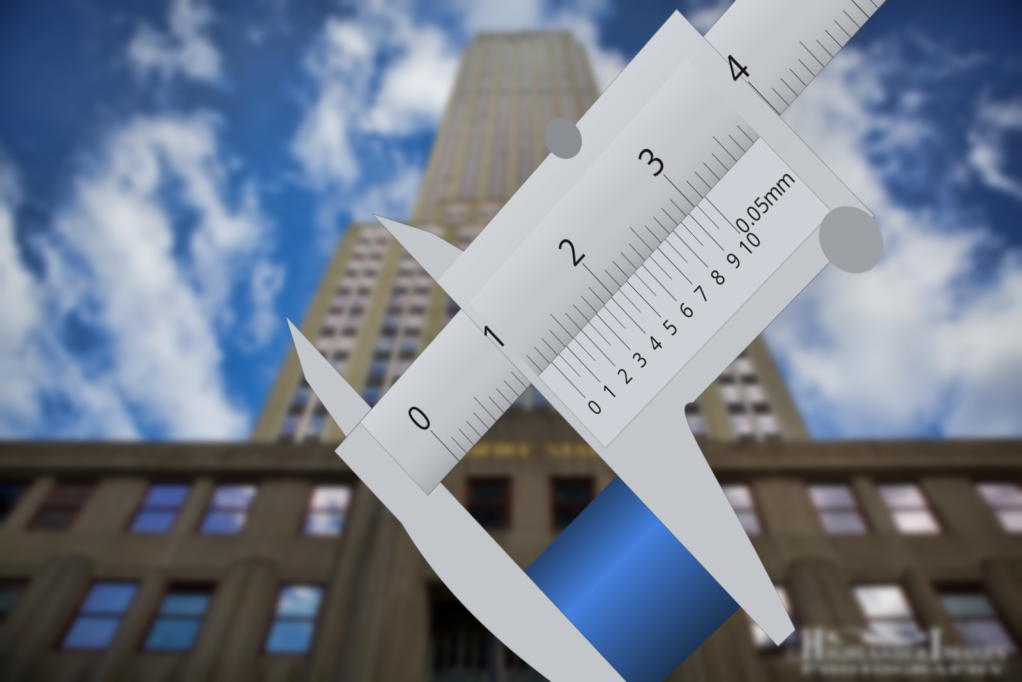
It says 12.2 mm
